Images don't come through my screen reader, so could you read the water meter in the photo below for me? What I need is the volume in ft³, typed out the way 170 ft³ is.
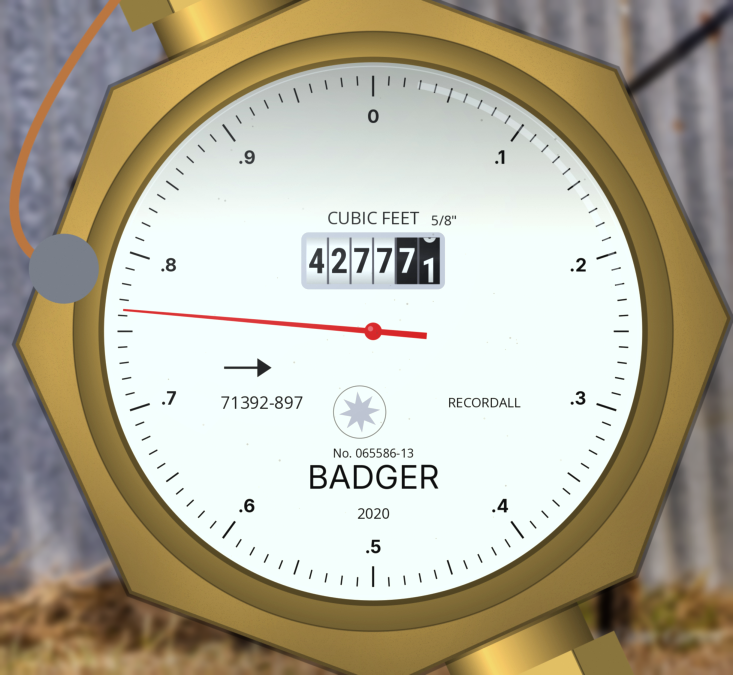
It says 427770.76 ft³
